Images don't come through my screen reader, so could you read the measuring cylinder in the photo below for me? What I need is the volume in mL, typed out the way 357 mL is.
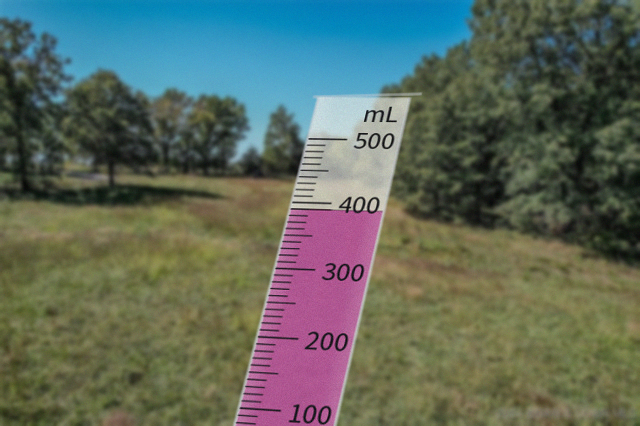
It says 390 mL
